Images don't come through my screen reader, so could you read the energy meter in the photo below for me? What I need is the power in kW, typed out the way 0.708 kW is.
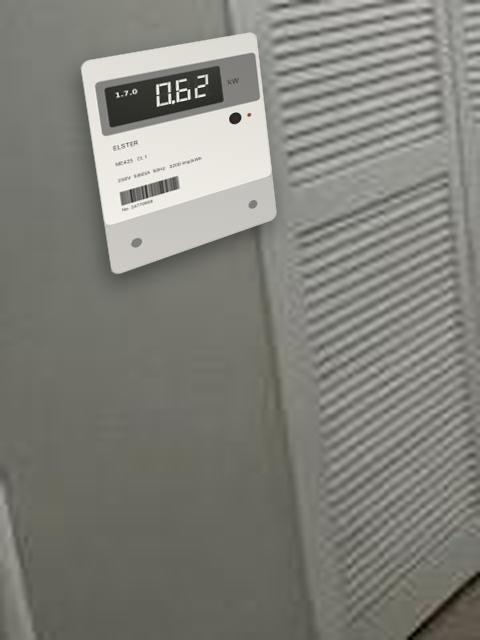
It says 0.62 kW
